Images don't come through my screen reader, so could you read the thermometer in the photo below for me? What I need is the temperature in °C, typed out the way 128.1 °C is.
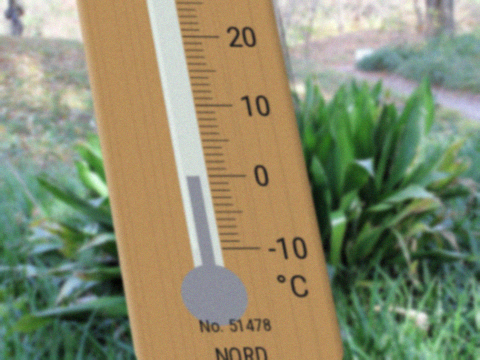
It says 0 °C
